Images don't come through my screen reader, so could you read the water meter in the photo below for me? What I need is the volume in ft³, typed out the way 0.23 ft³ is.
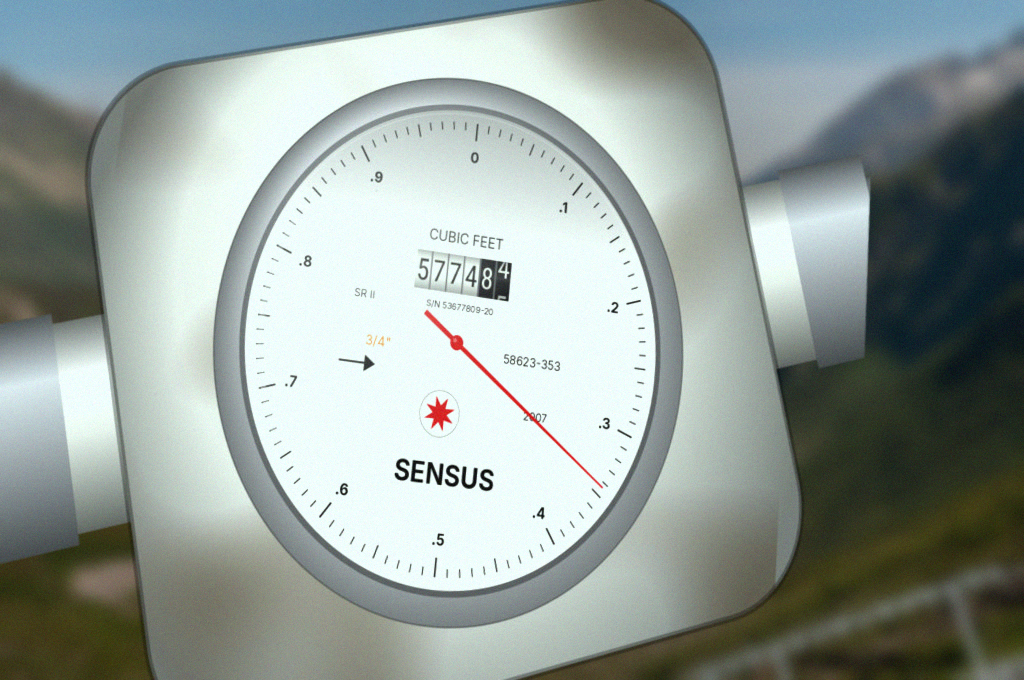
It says 577484.34 ft³
